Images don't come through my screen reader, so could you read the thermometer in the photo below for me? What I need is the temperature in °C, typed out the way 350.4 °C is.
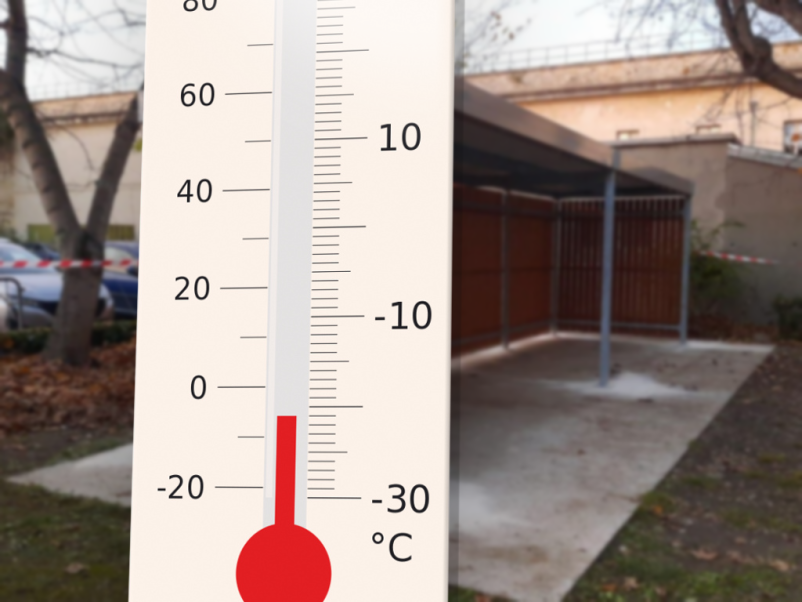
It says -21 °C
